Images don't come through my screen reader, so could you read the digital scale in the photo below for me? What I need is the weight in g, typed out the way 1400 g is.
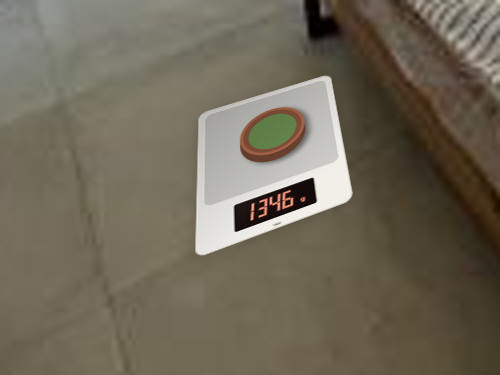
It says 1346 g
